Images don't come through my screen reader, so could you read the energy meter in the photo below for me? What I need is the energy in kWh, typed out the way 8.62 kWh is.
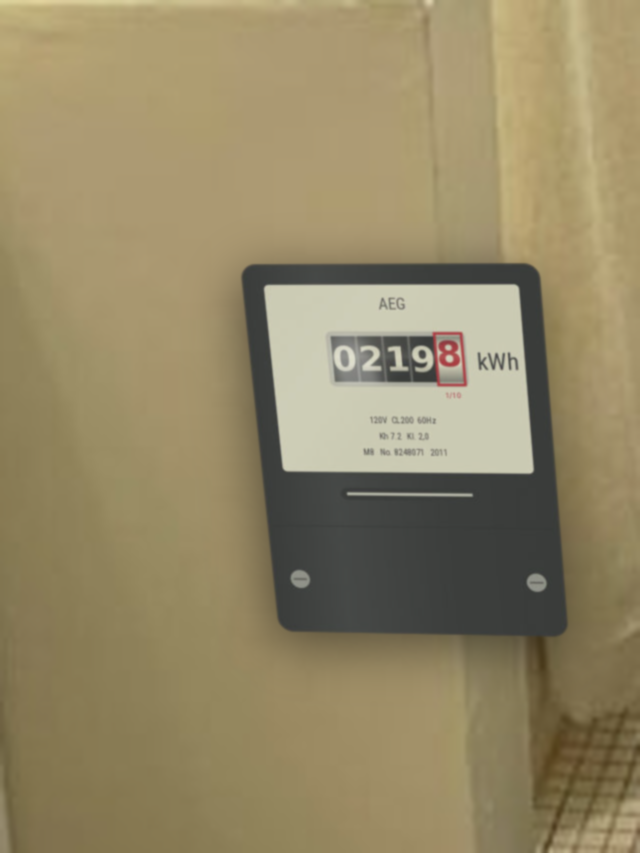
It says 219.8 kWh
